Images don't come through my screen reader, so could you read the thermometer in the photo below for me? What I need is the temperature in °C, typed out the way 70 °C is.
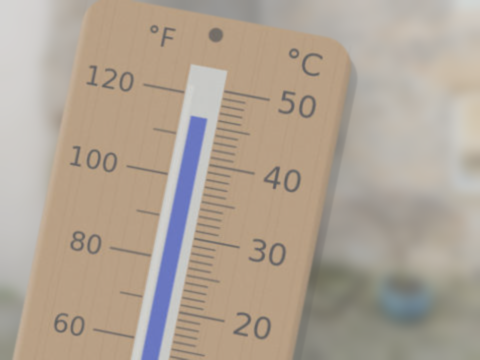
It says 46 °C
